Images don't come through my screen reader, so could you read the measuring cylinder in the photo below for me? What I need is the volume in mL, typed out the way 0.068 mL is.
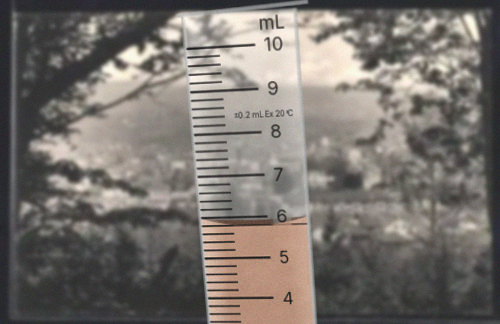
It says 5.8 mL
